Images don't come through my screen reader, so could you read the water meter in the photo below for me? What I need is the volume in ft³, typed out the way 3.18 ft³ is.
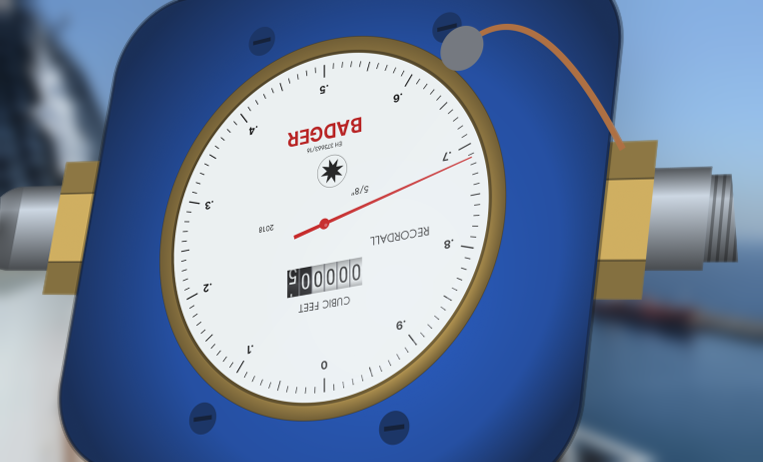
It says 4.71 ft³
